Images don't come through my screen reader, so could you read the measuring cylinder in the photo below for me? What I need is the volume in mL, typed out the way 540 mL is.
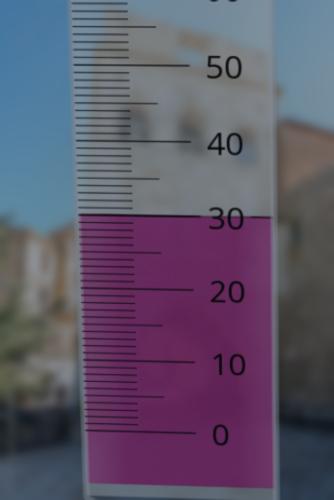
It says 30 mL
